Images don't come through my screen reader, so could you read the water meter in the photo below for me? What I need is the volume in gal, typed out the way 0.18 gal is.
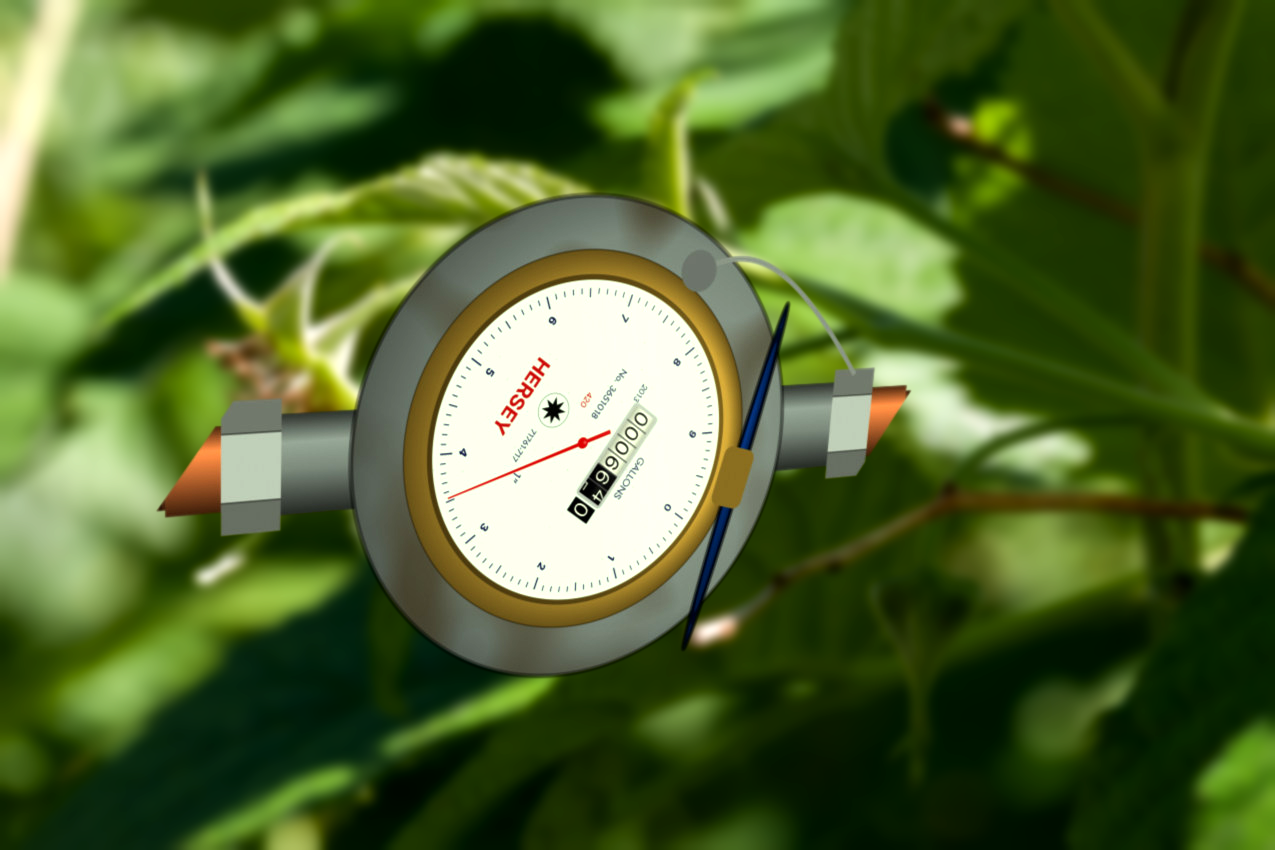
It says 6643.5 gal
